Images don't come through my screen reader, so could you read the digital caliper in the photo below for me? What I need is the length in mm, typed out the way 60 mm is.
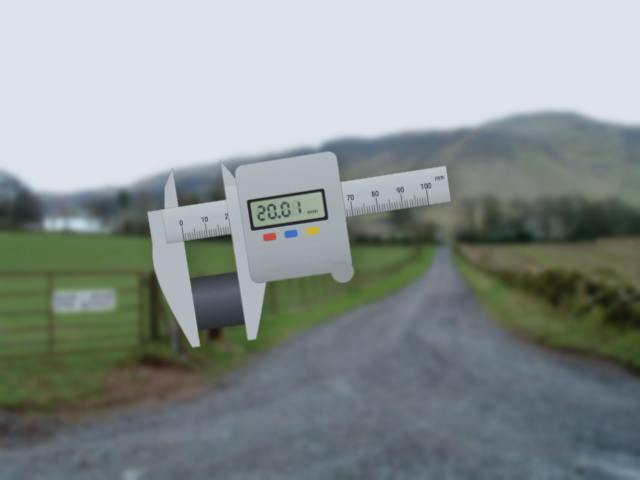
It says 20.01 mm
